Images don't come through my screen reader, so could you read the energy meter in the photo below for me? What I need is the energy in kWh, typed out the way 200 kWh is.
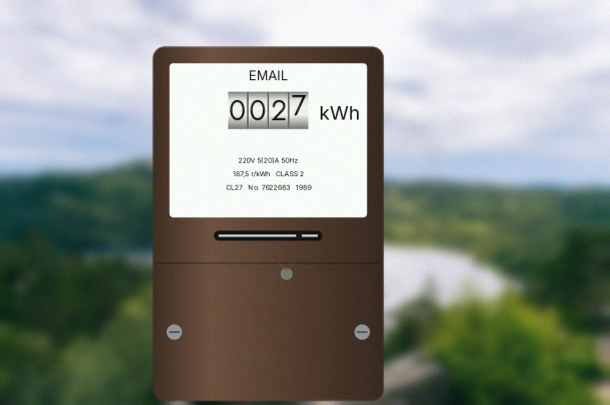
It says 27 kWh
